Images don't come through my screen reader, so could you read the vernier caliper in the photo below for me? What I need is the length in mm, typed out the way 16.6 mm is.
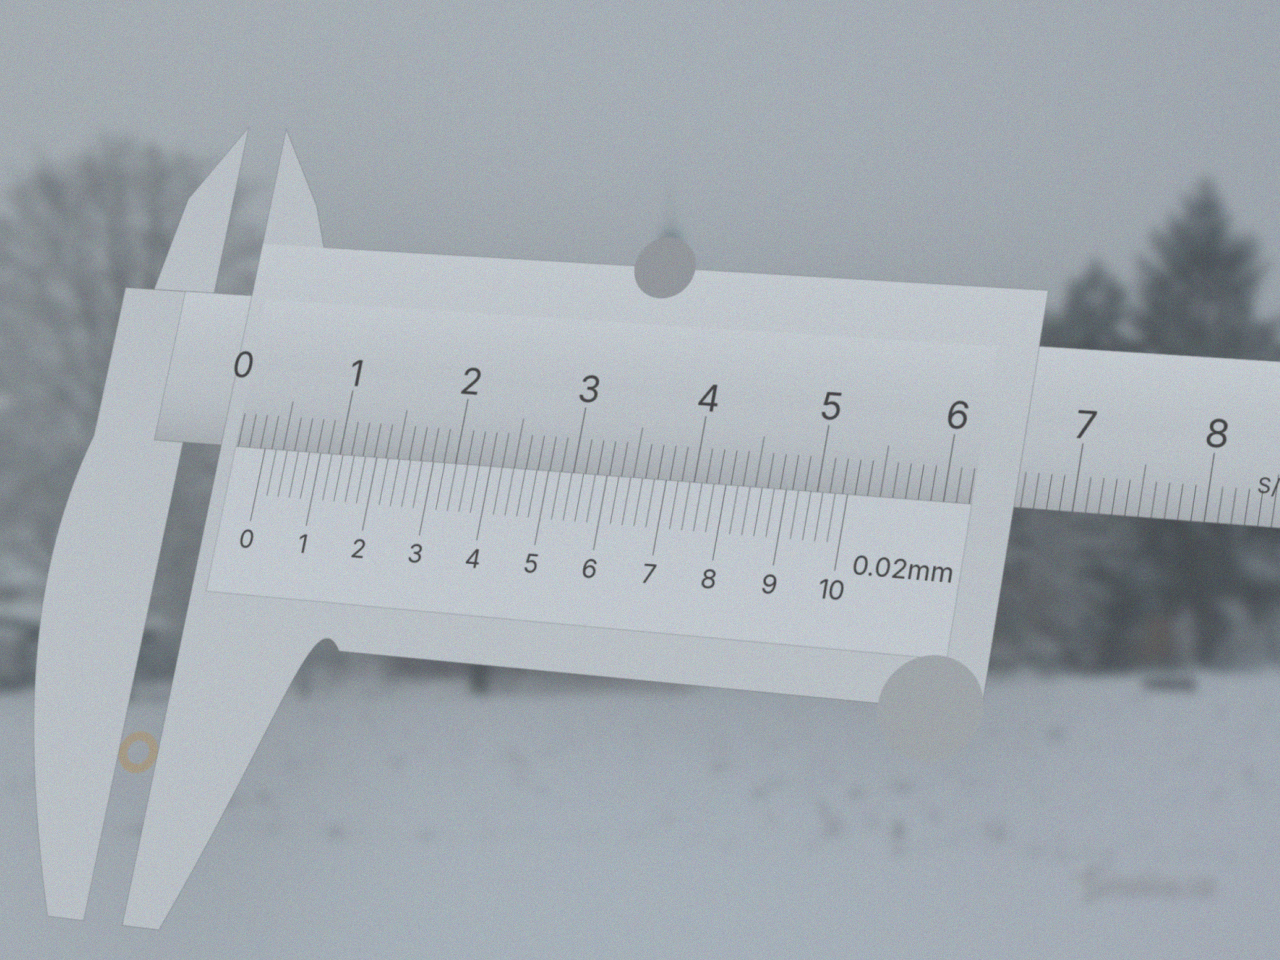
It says 3.4 mm
